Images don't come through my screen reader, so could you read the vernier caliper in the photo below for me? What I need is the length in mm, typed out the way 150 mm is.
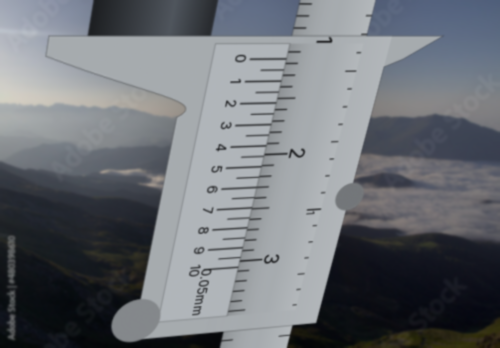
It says 11.6 mm
